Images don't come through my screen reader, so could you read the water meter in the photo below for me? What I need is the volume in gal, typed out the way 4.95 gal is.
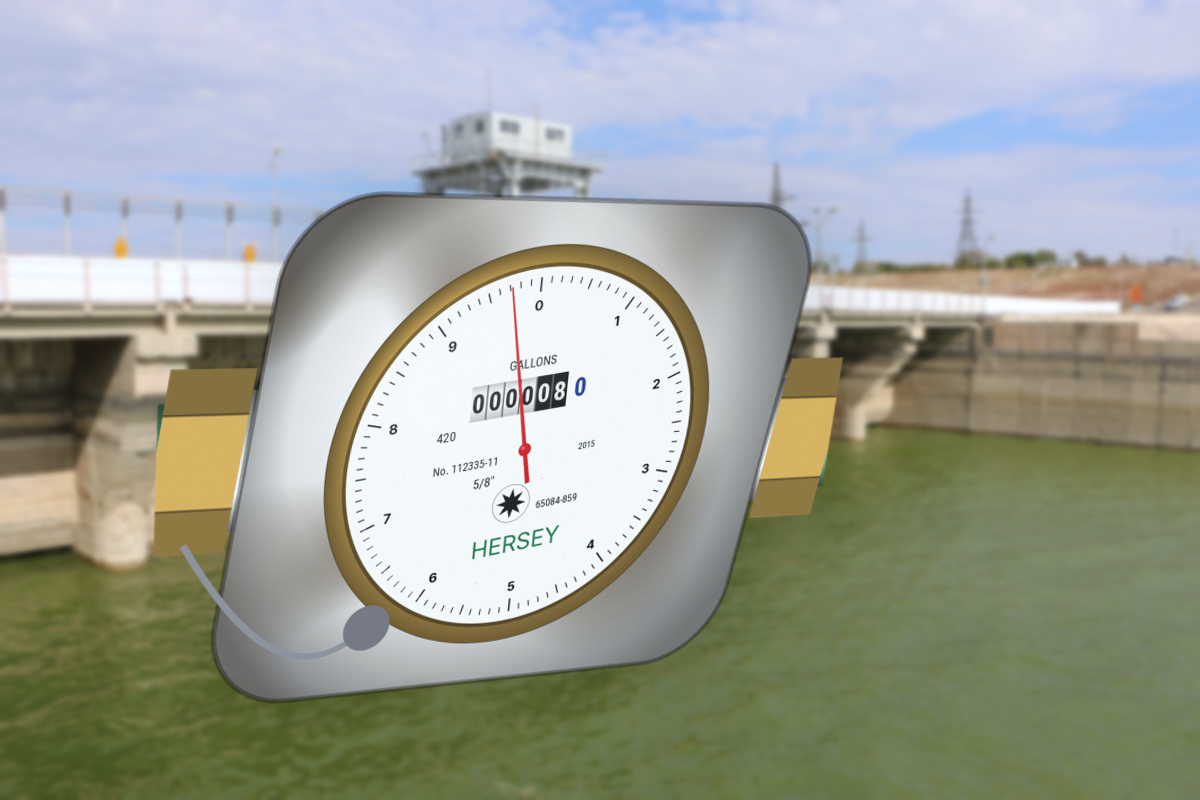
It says 79.7 gal
